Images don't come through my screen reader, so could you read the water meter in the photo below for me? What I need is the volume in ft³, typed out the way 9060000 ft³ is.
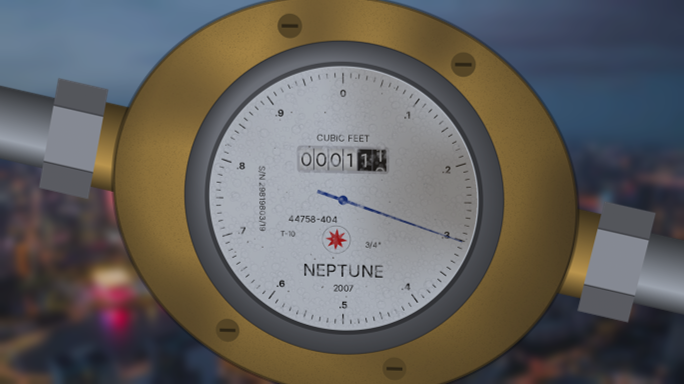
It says 111.30 ft³
